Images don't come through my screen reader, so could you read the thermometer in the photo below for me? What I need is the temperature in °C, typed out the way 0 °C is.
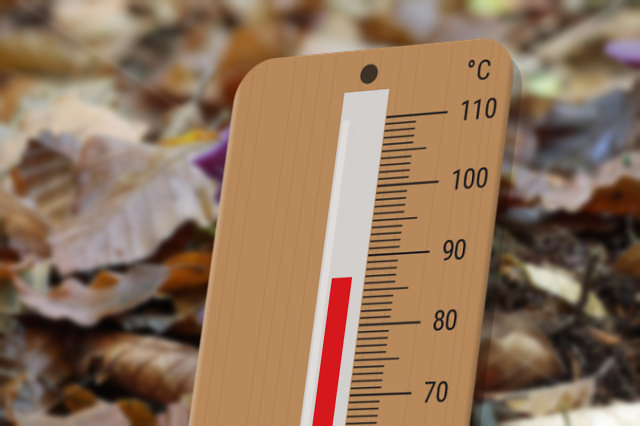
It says 87 °C
